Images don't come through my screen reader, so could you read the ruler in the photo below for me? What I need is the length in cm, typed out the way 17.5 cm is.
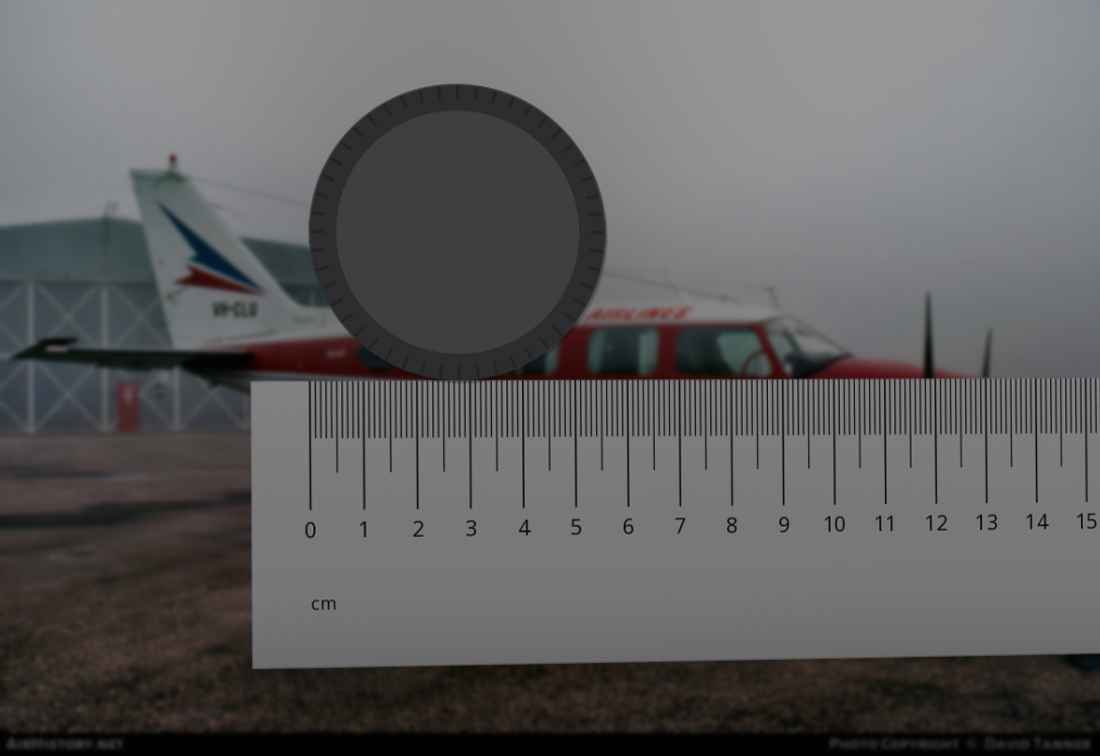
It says 5.6 cm
